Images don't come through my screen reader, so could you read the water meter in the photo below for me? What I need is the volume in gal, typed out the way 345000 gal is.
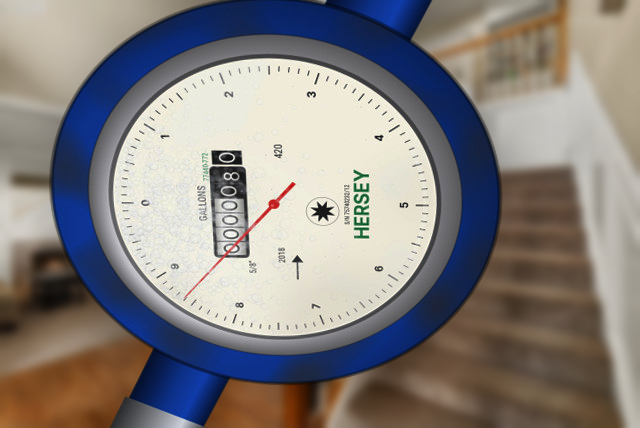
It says 78.6 gal
